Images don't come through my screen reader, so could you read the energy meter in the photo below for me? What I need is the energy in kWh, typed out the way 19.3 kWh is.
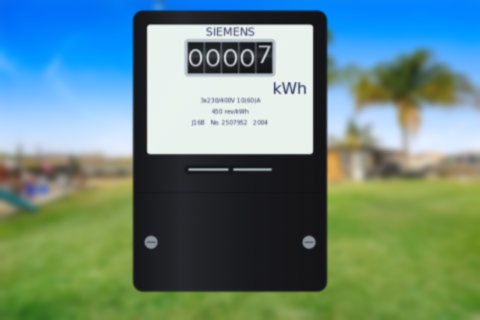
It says 7 kWh
